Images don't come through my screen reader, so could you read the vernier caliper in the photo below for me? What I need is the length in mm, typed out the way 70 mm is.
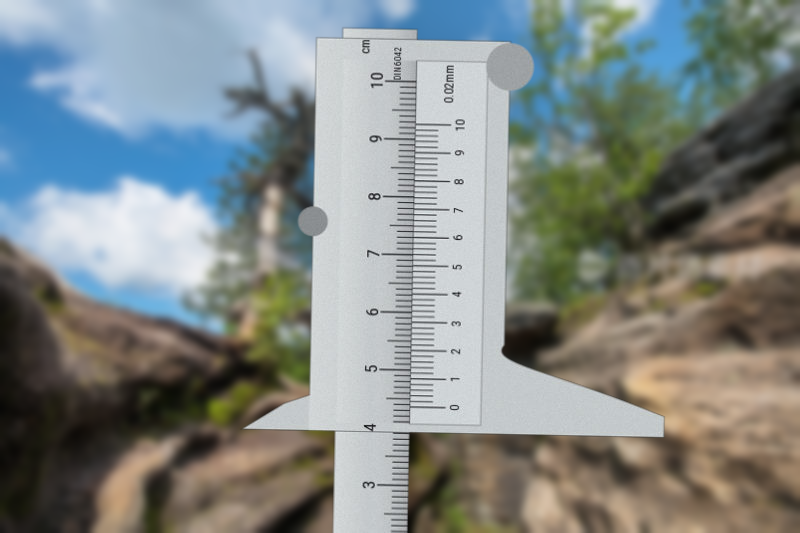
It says 43.6 mm
